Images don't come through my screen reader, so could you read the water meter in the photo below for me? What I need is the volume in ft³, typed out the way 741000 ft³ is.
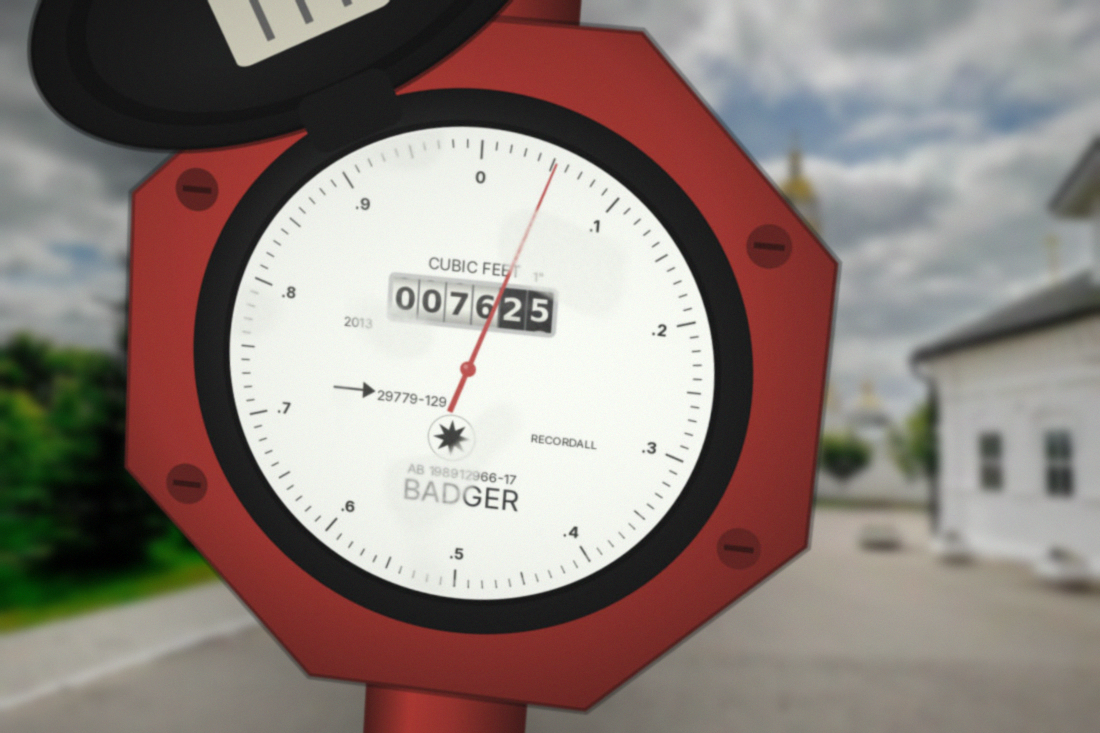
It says 7625.05 ft³
